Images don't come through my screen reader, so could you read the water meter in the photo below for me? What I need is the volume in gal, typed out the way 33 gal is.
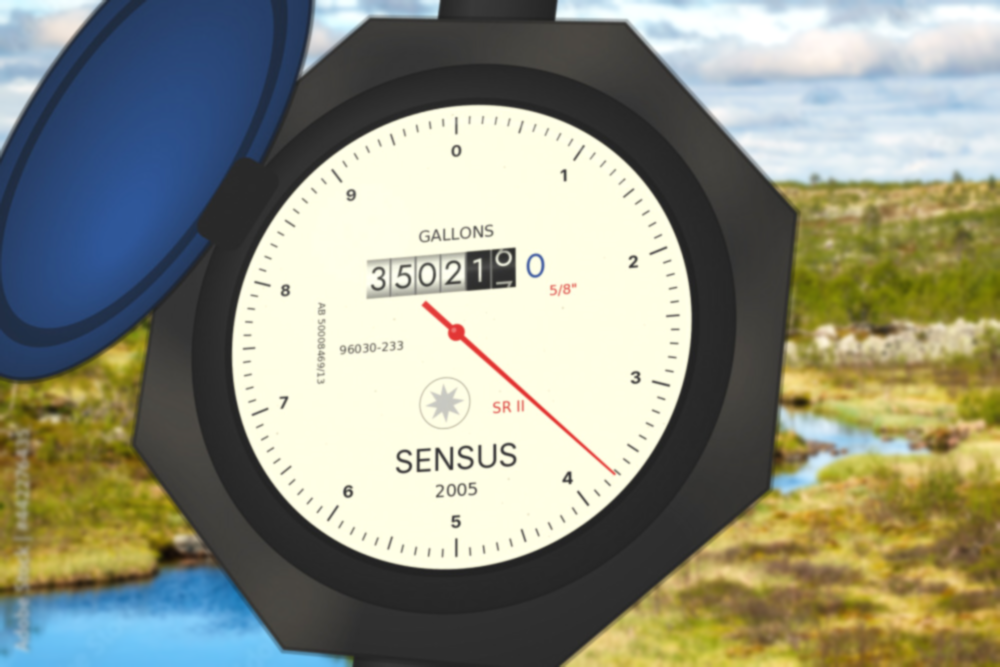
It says 3502163.7 gal
